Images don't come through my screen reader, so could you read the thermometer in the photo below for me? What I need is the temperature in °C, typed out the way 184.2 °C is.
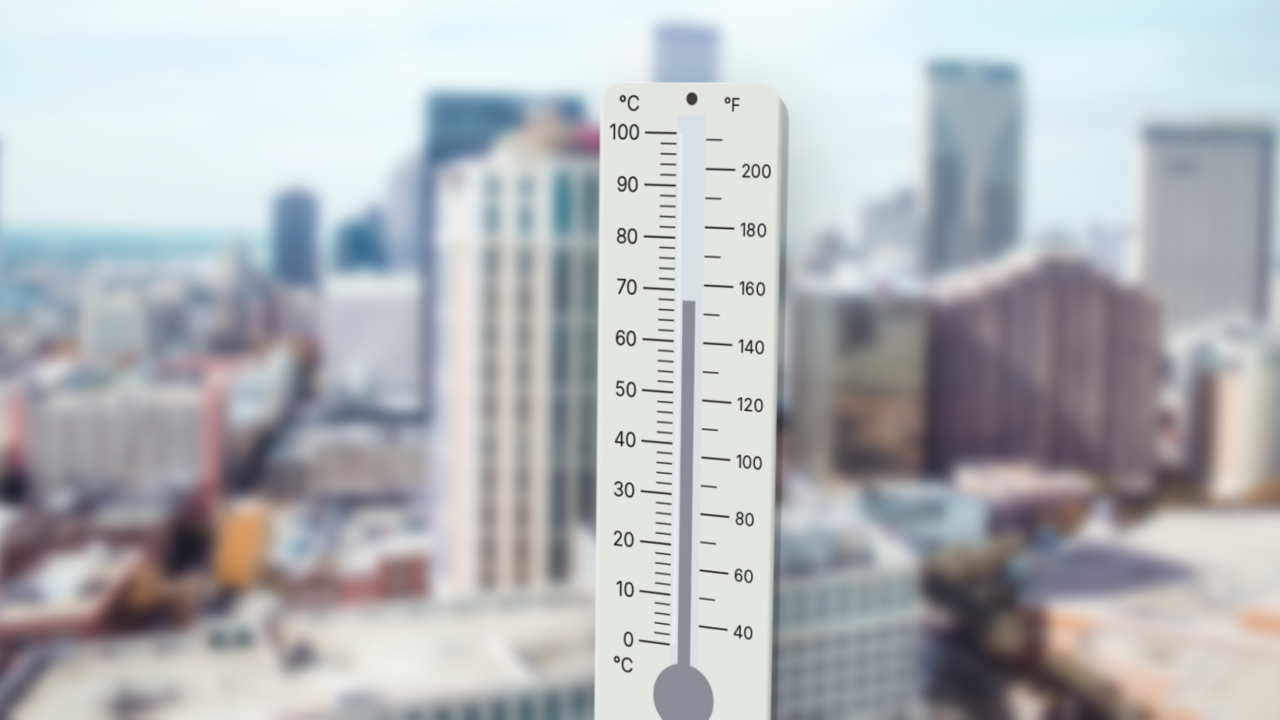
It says 68 °C
